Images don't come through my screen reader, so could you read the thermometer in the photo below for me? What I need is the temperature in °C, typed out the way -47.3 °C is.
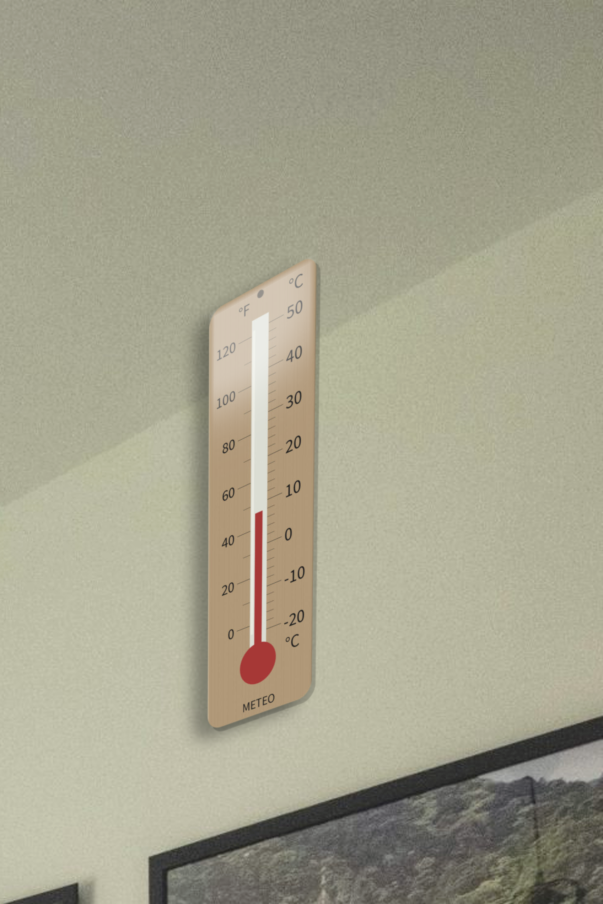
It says 8 °C
